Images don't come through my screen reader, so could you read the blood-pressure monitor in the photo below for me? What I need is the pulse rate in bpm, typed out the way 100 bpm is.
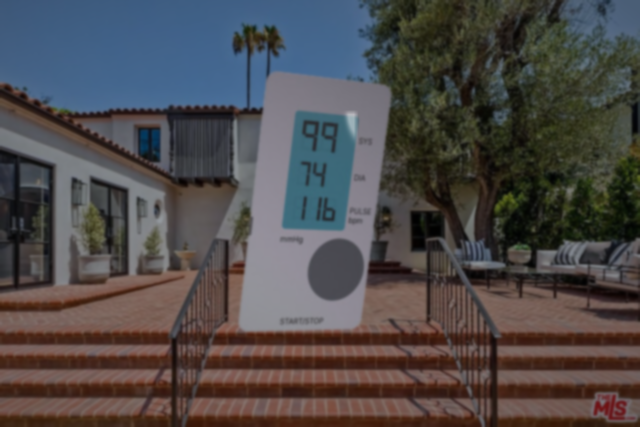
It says 116 bpm
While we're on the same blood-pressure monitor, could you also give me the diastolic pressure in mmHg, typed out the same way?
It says 74 mmHg
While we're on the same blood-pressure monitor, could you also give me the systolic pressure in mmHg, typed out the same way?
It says 99 mmHg
